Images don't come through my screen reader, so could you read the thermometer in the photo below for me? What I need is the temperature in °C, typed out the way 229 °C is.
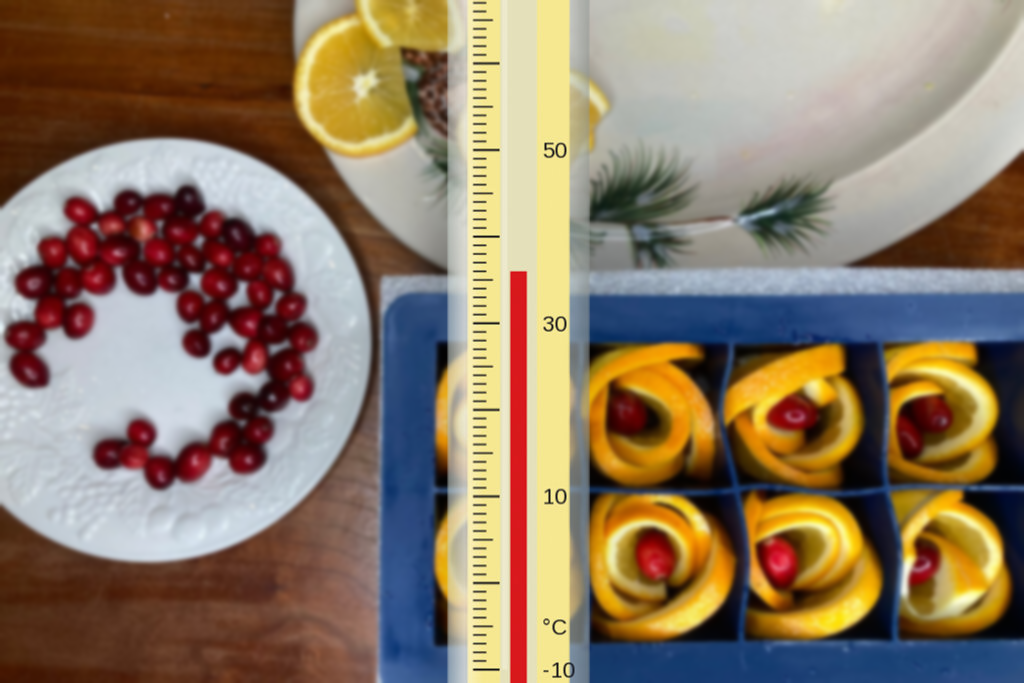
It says 36 °C
